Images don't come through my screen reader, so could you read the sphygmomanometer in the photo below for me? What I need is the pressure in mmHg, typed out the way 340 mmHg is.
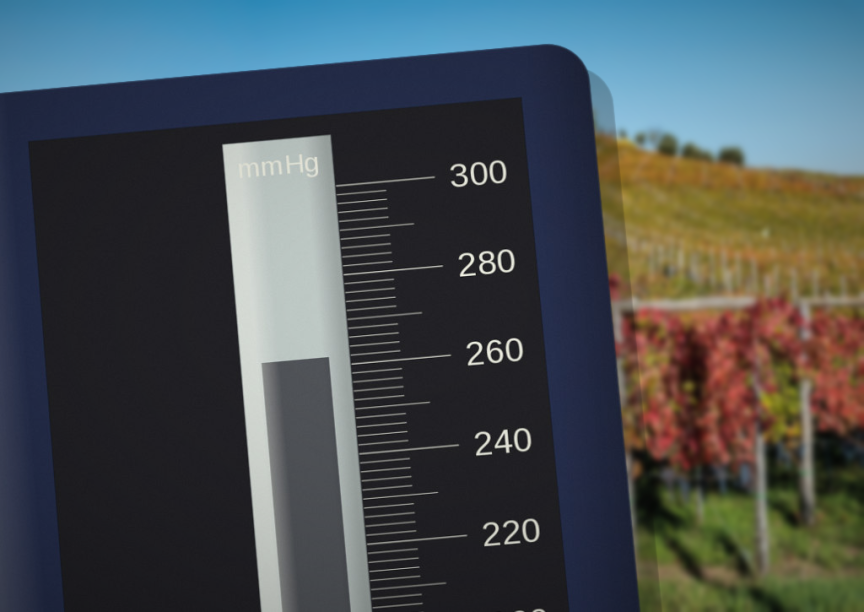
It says 262 mmHg
